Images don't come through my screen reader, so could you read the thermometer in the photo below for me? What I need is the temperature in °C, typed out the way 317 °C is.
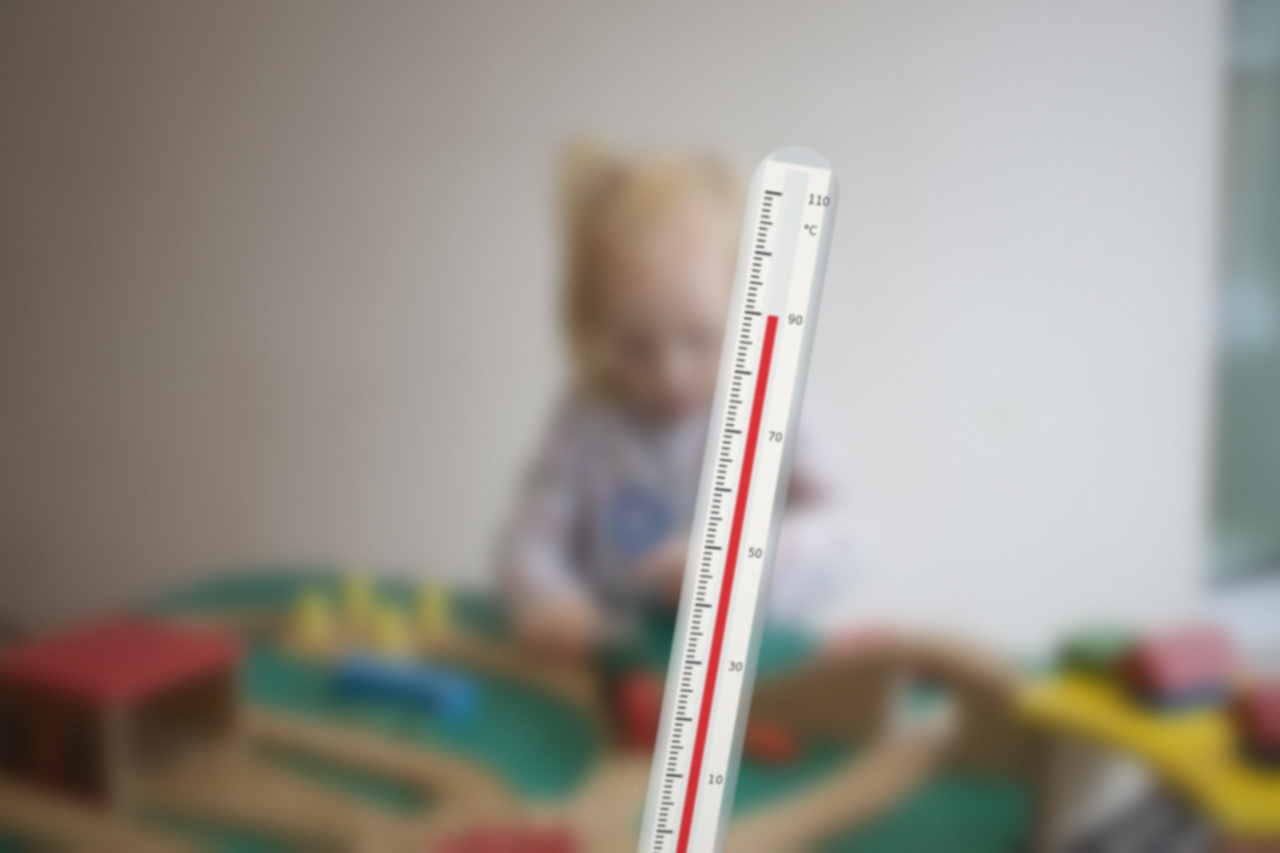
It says 90 °C
